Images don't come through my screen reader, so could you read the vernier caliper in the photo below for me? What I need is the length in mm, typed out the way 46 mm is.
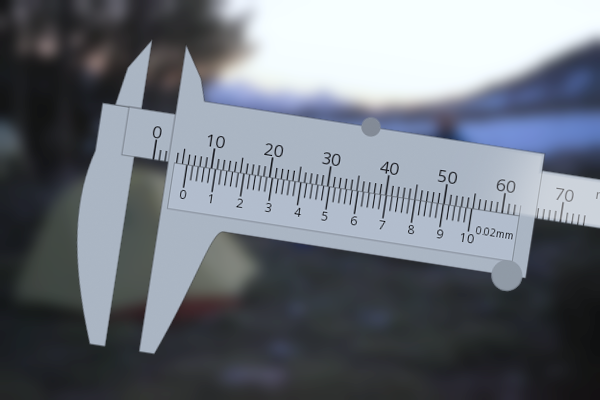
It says 5.8 mm
